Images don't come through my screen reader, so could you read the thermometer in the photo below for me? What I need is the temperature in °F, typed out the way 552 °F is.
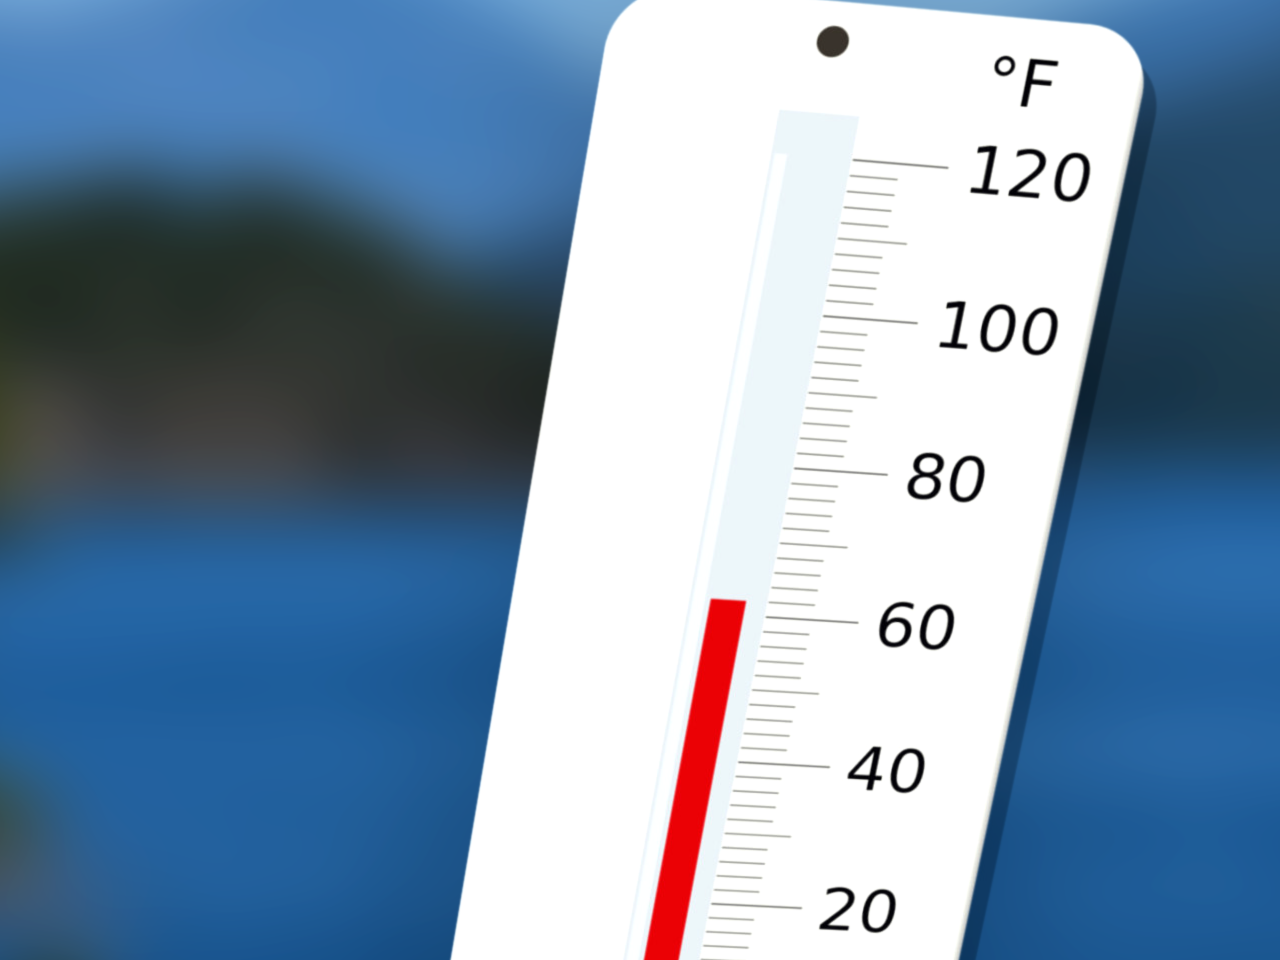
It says 62 °F
